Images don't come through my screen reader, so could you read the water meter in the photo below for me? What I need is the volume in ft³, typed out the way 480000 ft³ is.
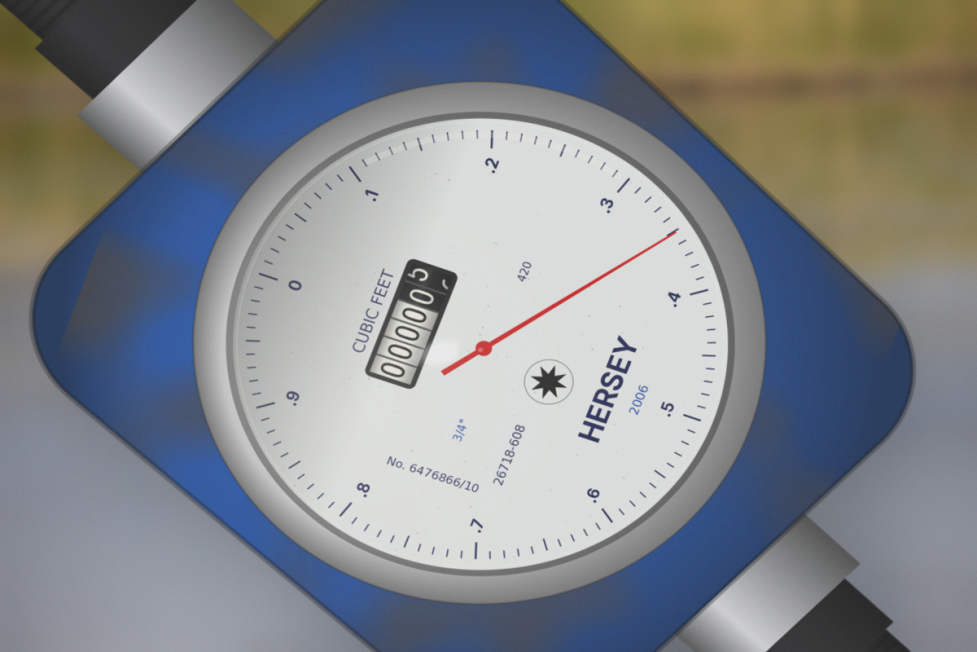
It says 5.35 ft³
